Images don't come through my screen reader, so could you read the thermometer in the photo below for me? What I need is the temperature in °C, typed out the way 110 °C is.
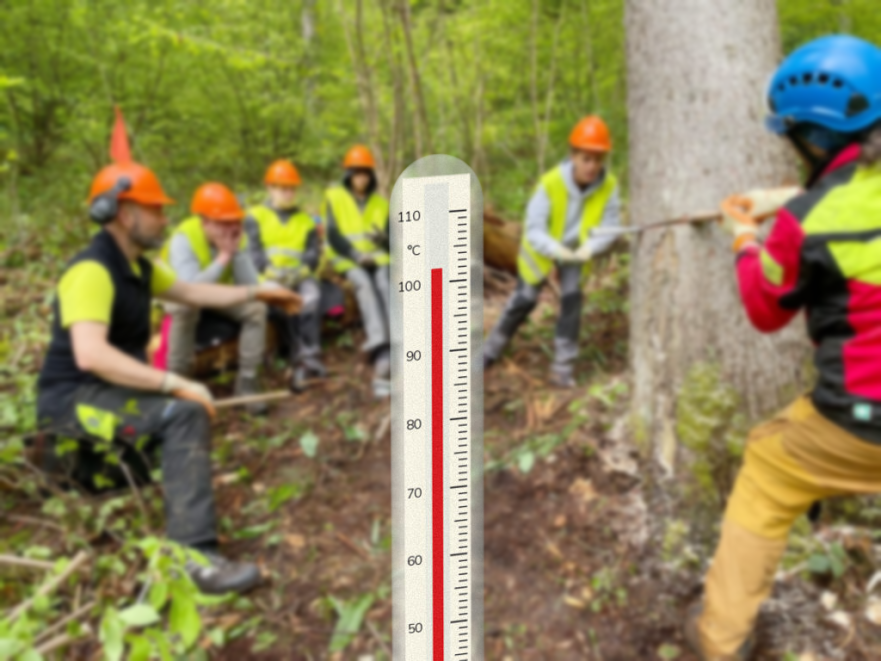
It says 102 °C
